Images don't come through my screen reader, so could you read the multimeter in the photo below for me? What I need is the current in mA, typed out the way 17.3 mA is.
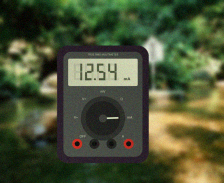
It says 12.54 mA
